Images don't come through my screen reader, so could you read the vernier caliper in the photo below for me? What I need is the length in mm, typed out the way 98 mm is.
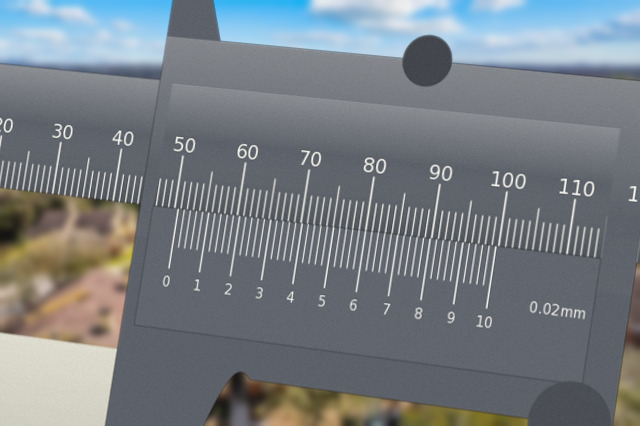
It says 50.6 mm
